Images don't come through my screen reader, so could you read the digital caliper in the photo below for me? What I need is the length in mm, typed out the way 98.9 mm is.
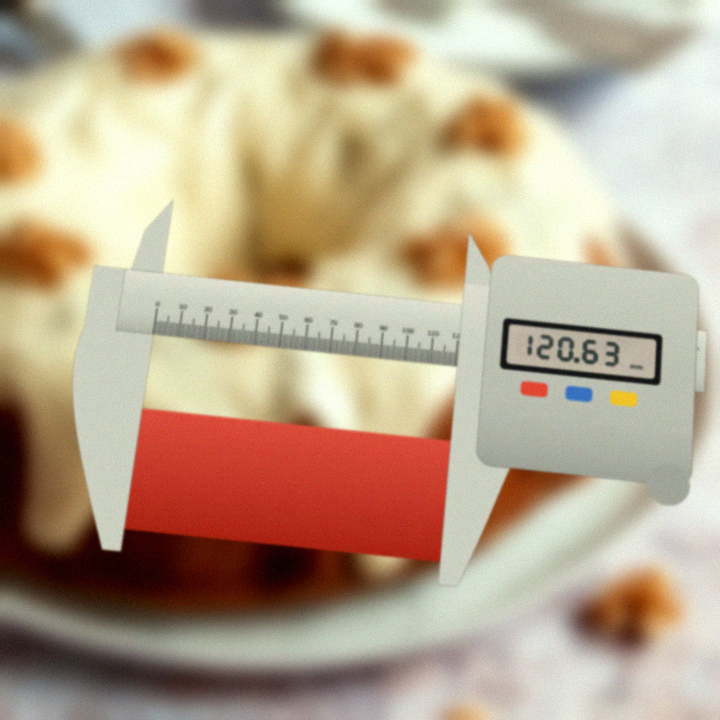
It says 120.63 mm
